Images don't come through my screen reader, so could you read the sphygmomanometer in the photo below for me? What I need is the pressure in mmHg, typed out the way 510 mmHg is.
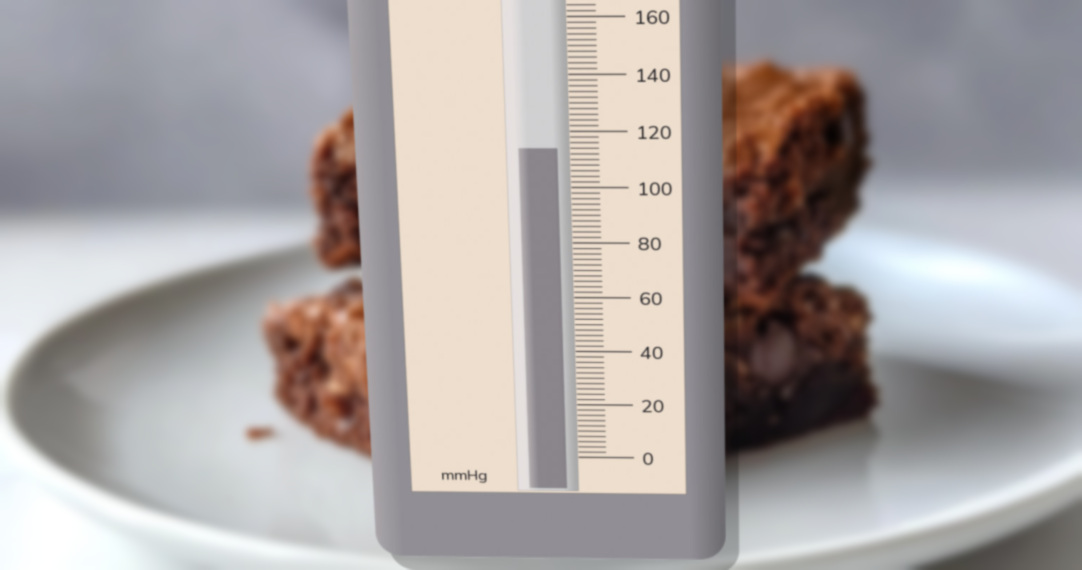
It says 114 mmHg
